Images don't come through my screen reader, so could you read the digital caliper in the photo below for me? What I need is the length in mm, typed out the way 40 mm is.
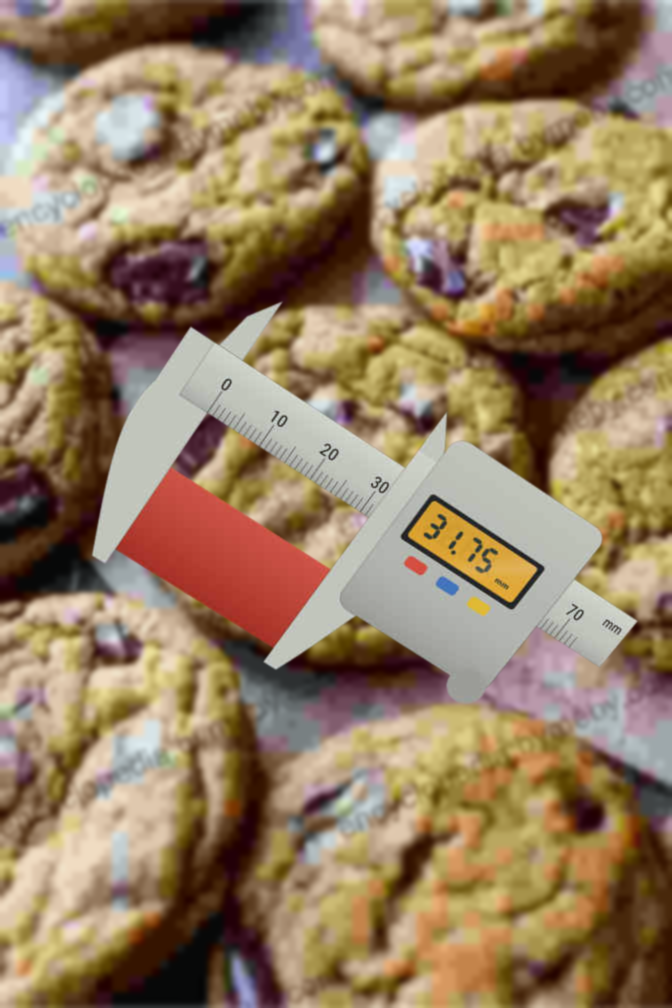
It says 31.75 mm
